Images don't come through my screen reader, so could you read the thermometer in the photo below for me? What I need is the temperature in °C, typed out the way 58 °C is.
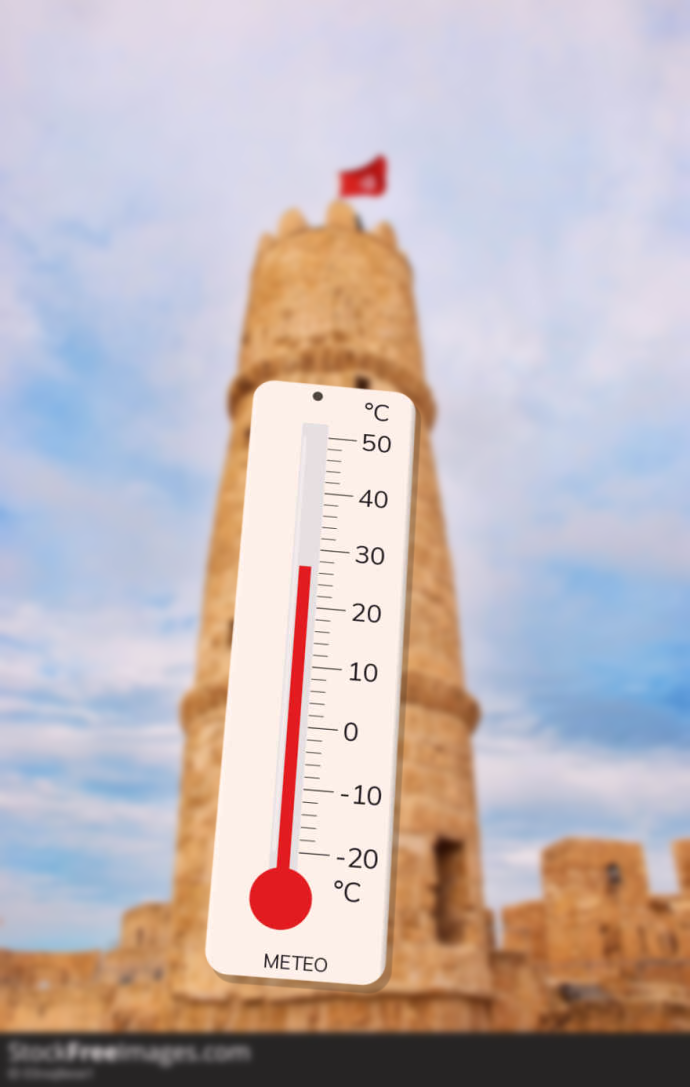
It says 27 °C
